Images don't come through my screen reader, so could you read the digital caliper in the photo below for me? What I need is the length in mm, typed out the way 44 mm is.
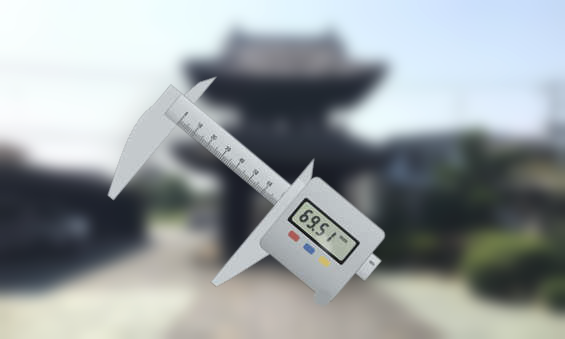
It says 69.51 mm
